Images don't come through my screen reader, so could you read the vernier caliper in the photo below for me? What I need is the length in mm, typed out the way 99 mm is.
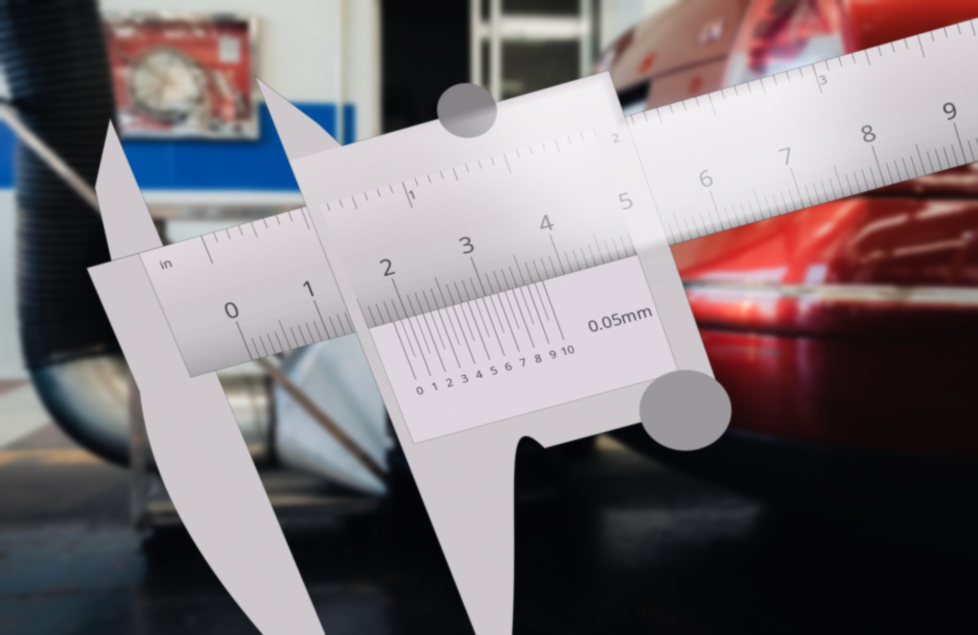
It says 18.2 mm
